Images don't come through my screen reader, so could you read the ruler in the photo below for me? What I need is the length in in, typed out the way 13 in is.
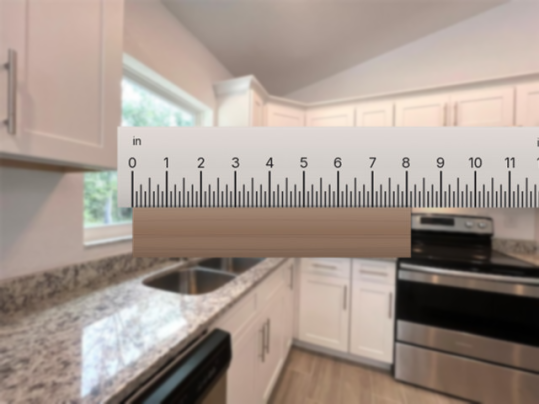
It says 8.125 in
